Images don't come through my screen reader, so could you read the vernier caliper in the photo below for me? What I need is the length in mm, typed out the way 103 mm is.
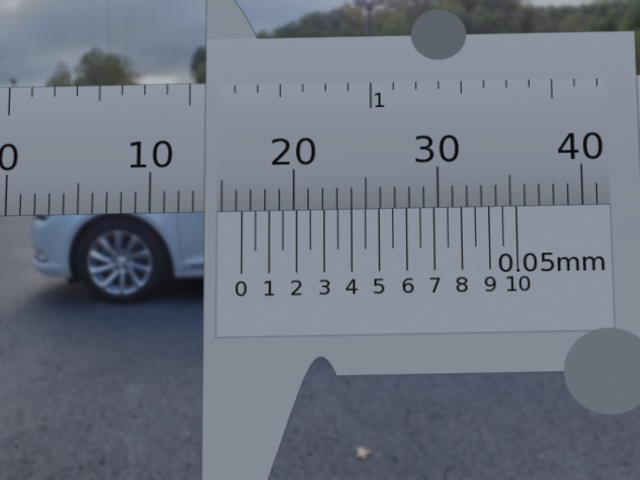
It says 16.4 mm
